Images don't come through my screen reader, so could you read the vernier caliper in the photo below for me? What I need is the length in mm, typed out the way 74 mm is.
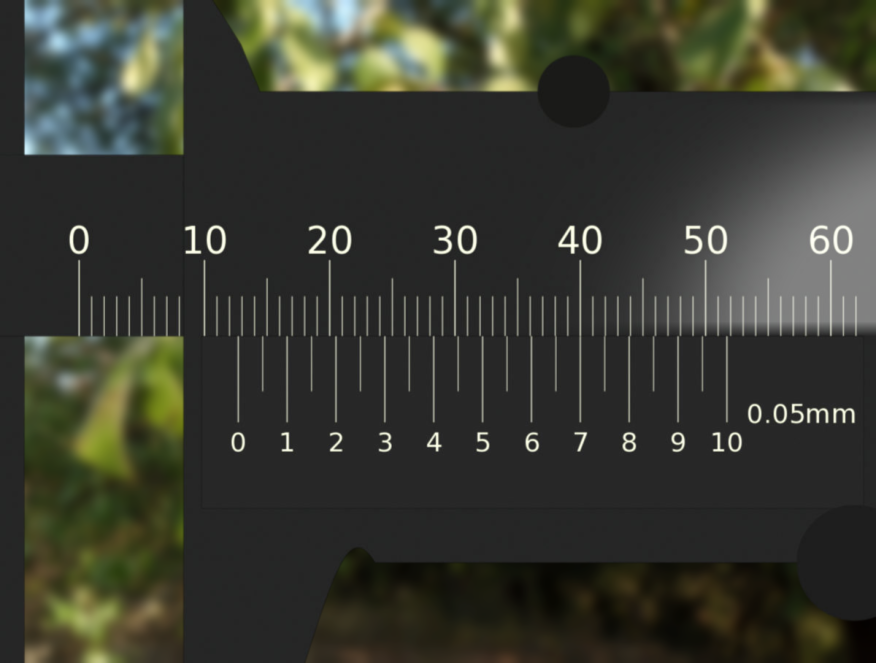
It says 12.7 mm
